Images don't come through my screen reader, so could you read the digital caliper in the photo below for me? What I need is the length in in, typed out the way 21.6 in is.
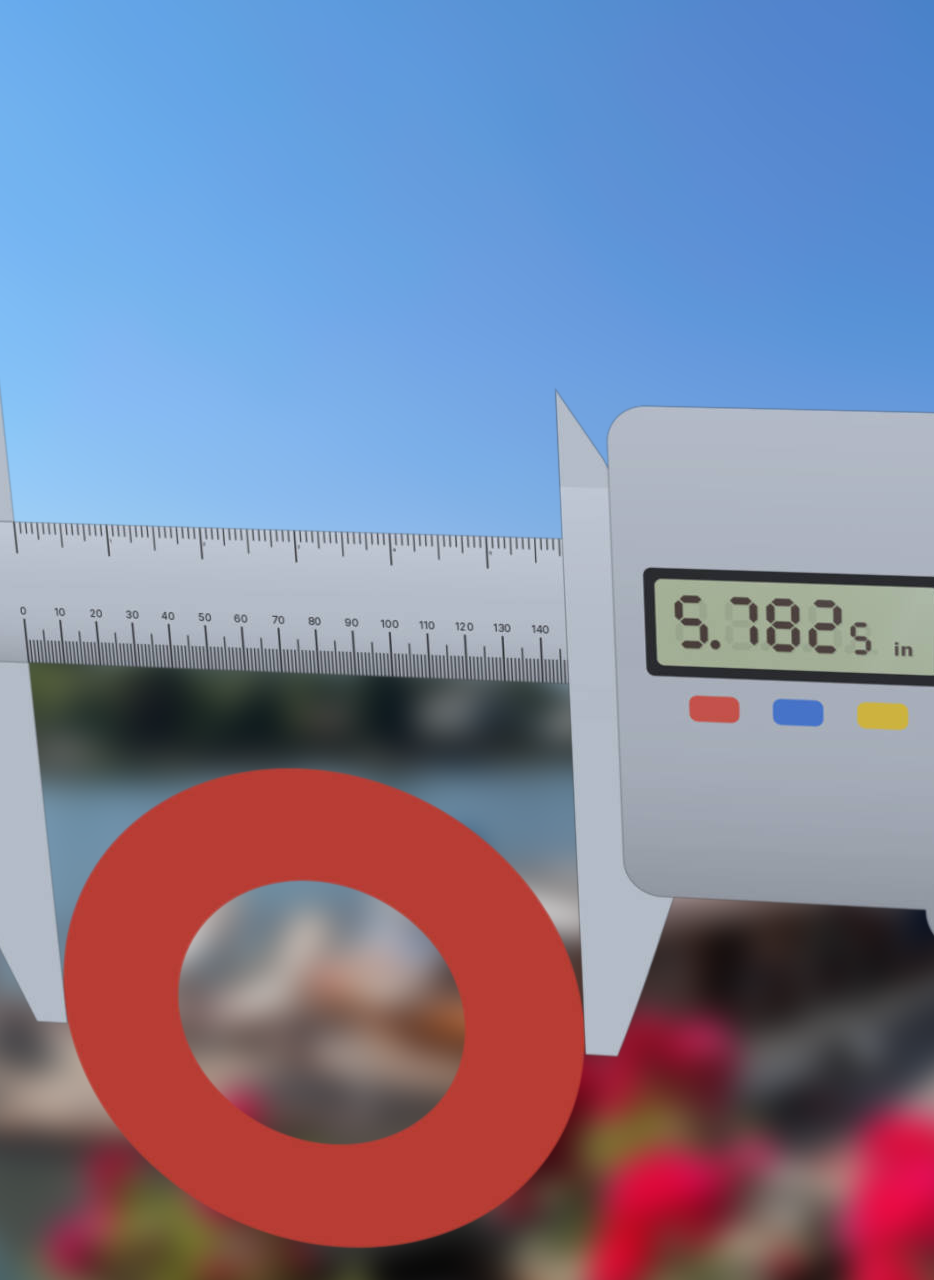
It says 5.7825 in
